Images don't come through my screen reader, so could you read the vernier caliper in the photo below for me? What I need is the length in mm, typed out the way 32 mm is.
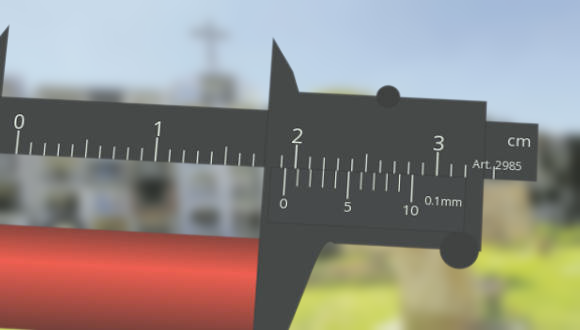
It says 19.3 mm
